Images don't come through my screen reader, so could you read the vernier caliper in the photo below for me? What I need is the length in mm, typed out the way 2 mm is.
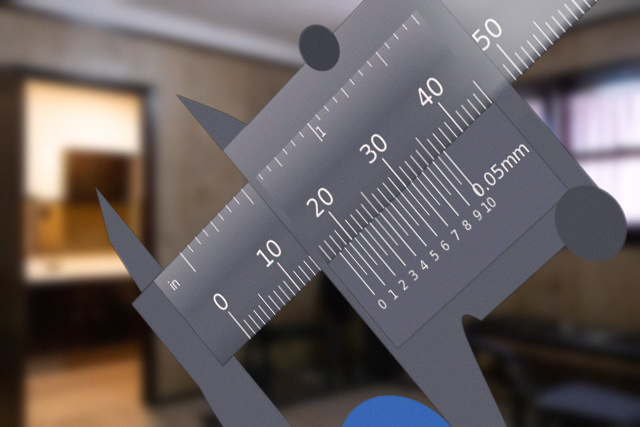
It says 17.6 mm
